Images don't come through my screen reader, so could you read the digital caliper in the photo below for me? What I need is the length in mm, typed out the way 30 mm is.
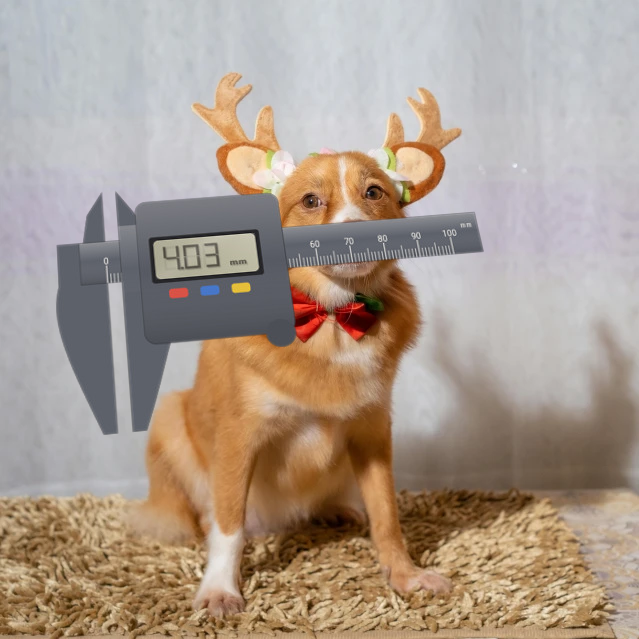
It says 4.03 mm
